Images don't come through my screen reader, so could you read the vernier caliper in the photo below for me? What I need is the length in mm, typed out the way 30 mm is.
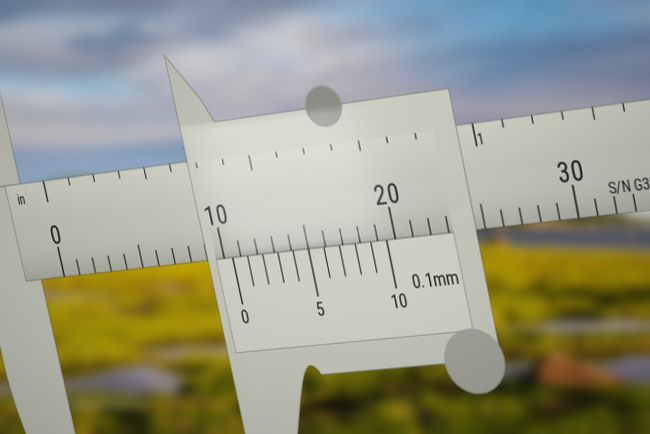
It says 10.5 mm
